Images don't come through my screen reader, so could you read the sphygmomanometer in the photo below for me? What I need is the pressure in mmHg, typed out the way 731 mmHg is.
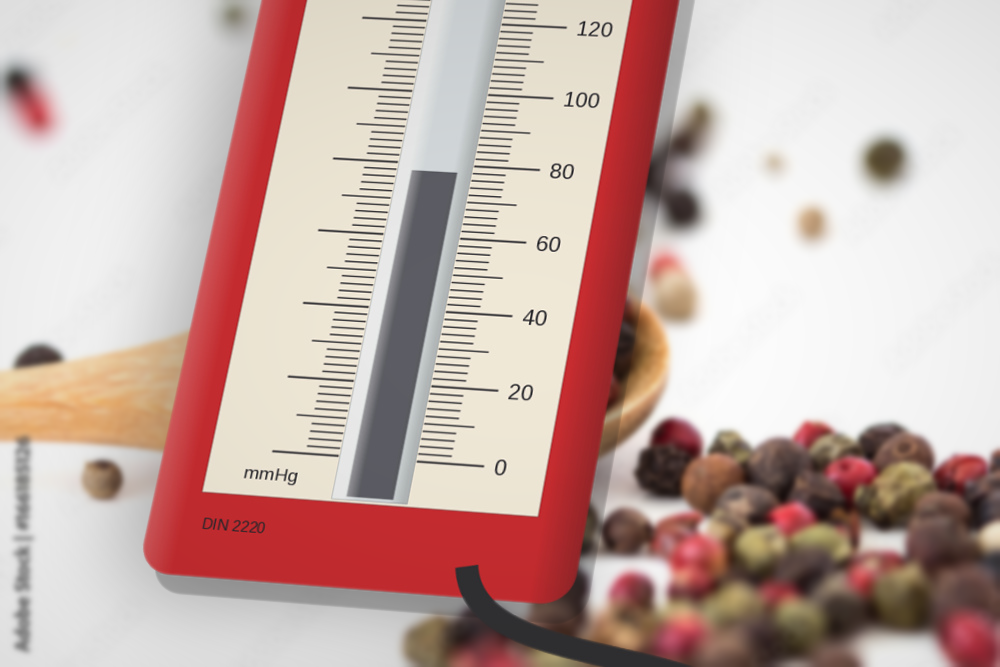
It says 78 mmHg
